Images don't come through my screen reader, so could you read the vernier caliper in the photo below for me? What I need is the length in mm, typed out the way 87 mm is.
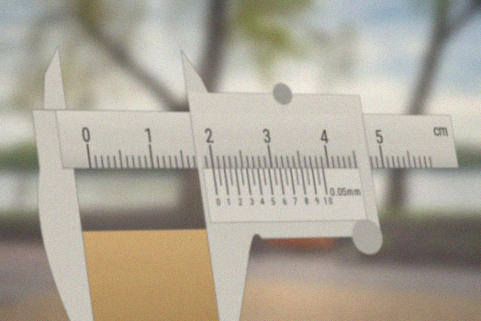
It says 20.0 mm
